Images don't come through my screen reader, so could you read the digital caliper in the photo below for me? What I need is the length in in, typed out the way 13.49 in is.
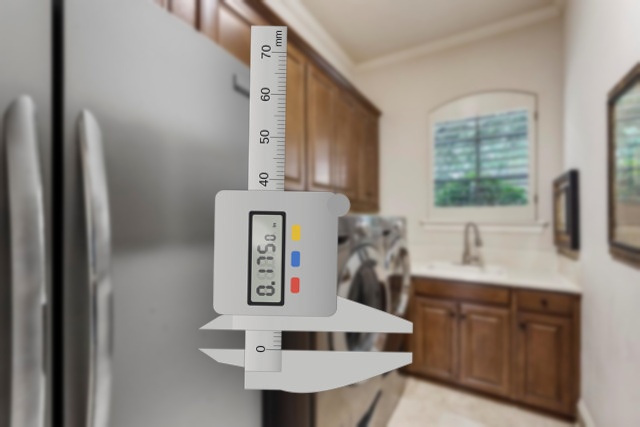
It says 0.1750 in
